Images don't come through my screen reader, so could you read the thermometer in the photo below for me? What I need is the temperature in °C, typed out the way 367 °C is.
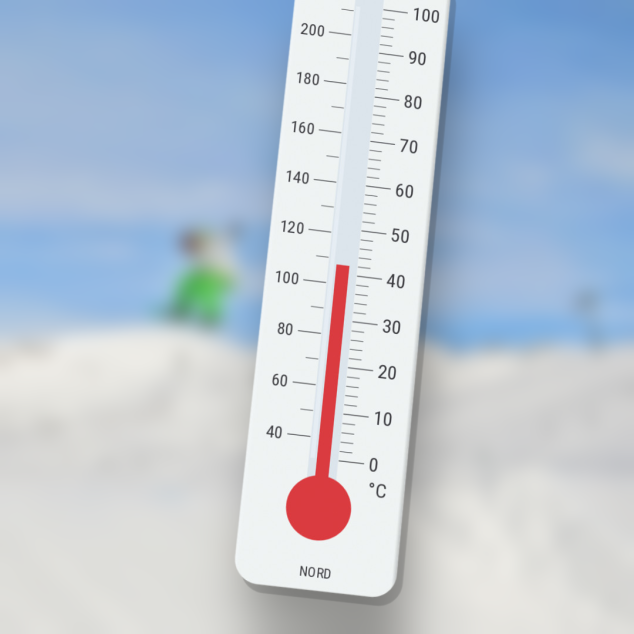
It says 42 °C
